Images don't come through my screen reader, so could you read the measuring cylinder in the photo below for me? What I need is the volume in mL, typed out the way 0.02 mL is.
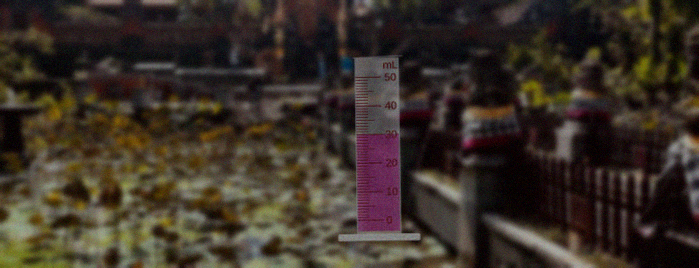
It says 30 mL
